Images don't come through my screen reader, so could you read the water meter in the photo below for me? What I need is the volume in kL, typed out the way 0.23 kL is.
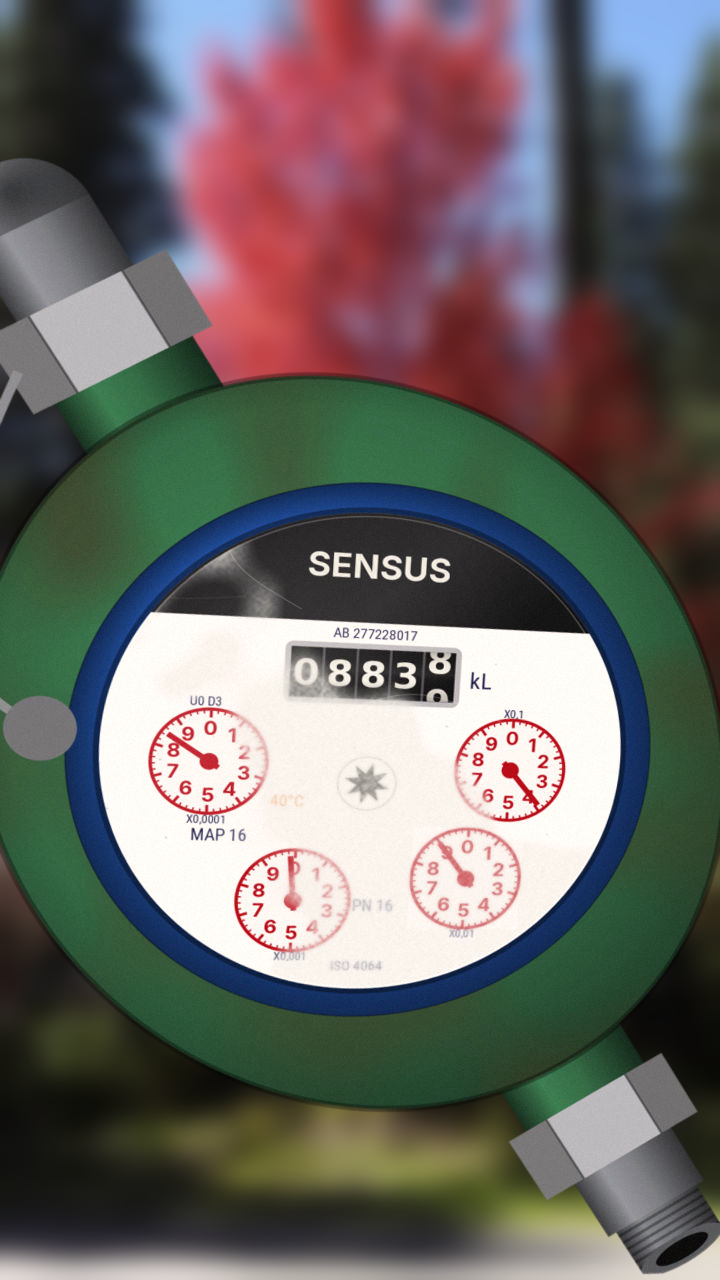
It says 8838.3898 kL
